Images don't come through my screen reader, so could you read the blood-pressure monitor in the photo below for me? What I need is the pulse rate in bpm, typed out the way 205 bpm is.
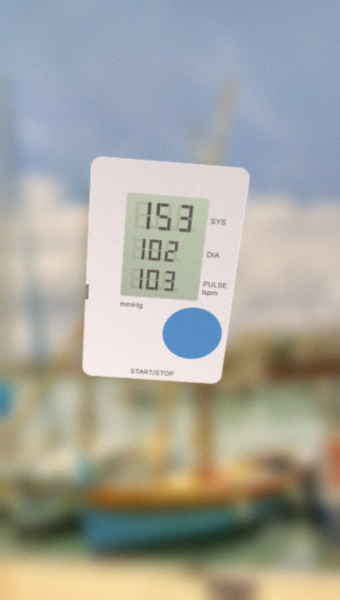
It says 103 bpm
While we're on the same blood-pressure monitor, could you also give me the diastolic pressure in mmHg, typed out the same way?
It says 102 mmHg
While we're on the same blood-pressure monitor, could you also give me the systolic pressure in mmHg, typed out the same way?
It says 153 mmHg
